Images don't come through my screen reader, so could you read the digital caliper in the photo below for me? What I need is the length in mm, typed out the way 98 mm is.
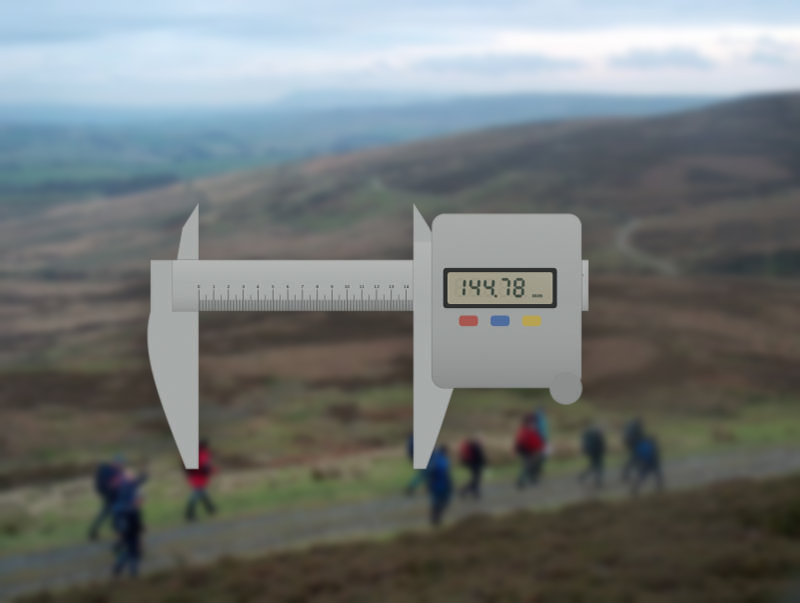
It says 144.78 mm
